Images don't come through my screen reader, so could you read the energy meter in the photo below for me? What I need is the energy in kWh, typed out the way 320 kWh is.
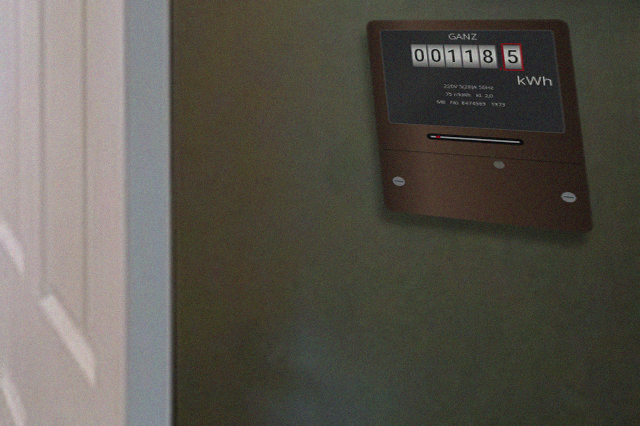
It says 118.5 kWh
